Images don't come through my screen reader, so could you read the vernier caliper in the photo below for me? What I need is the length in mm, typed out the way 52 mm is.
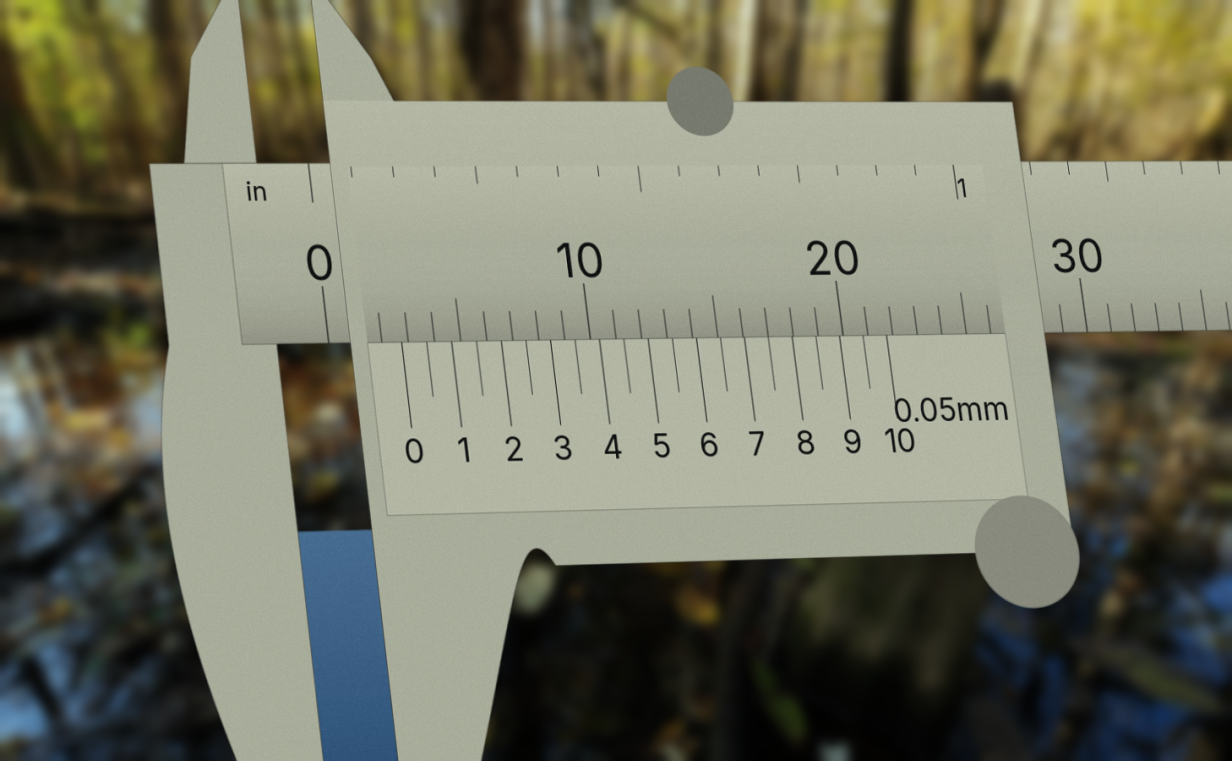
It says 2.75 mm
